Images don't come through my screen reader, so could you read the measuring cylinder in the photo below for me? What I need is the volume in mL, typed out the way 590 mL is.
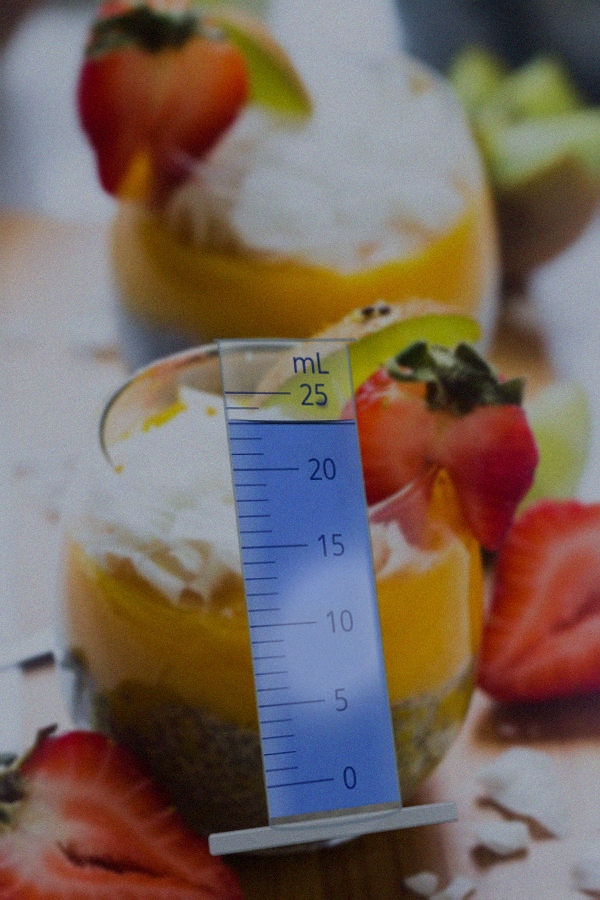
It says 23 mL
